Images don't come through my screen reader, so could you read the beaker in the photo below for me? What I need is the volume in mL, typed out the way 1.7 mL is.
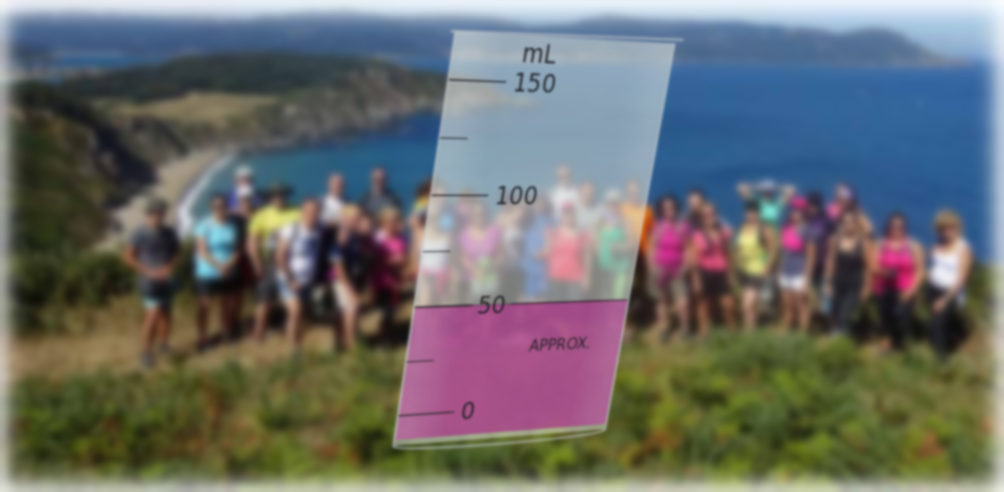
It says 50 mL
